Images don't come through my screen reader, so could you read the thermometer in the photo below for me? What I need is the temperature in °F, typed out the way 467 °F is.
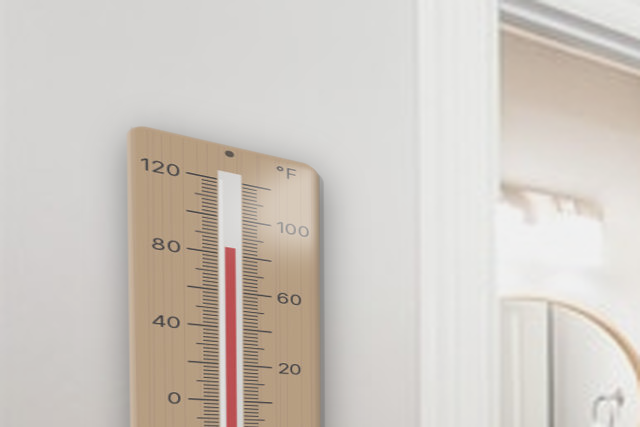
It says 84 °F
